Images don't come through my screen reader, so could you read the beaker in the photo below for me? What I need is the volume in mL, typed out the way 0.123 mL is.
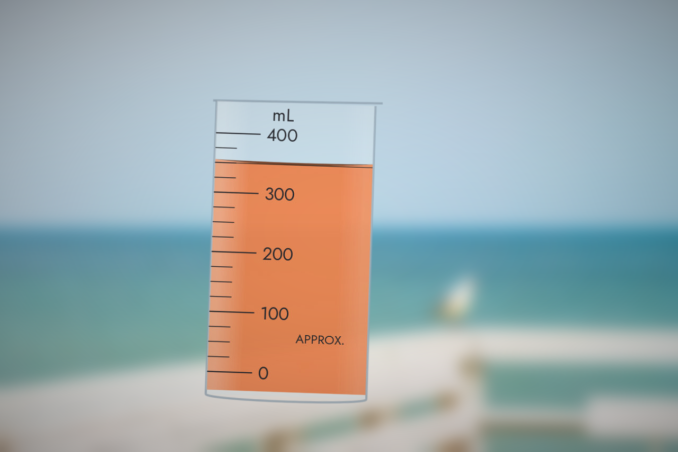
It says 350 mL
